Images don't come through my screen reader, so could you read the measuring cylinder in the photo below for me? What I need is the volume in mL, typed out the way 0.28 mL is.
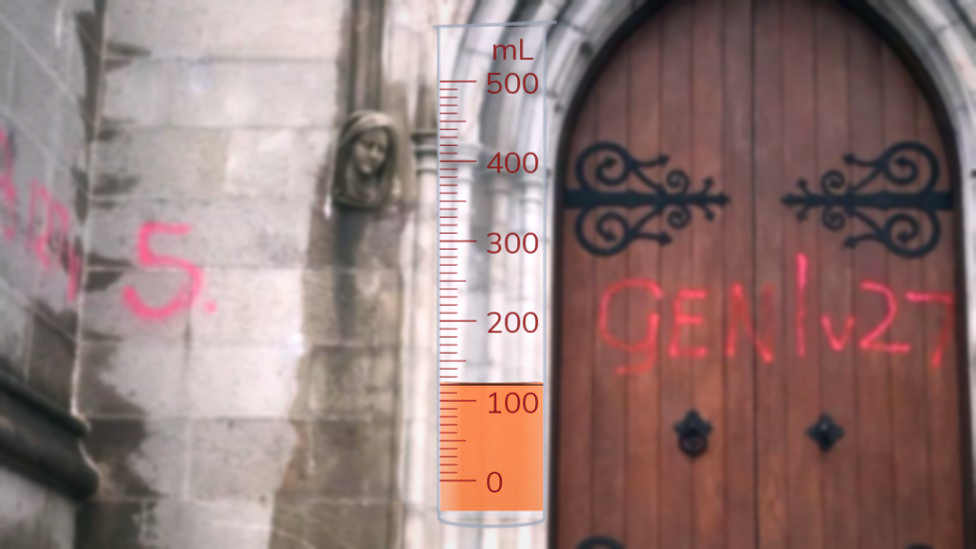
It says 120 mL
